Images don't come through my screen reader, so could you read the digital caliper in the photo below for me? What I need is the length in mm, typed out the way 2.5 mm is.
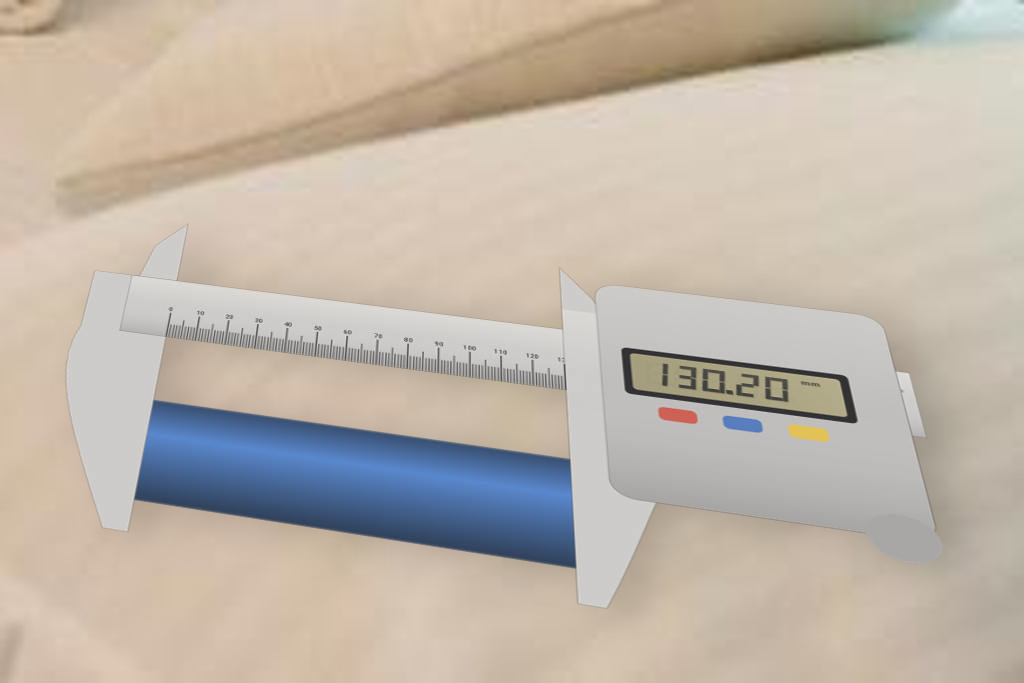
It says 130.20 mm
